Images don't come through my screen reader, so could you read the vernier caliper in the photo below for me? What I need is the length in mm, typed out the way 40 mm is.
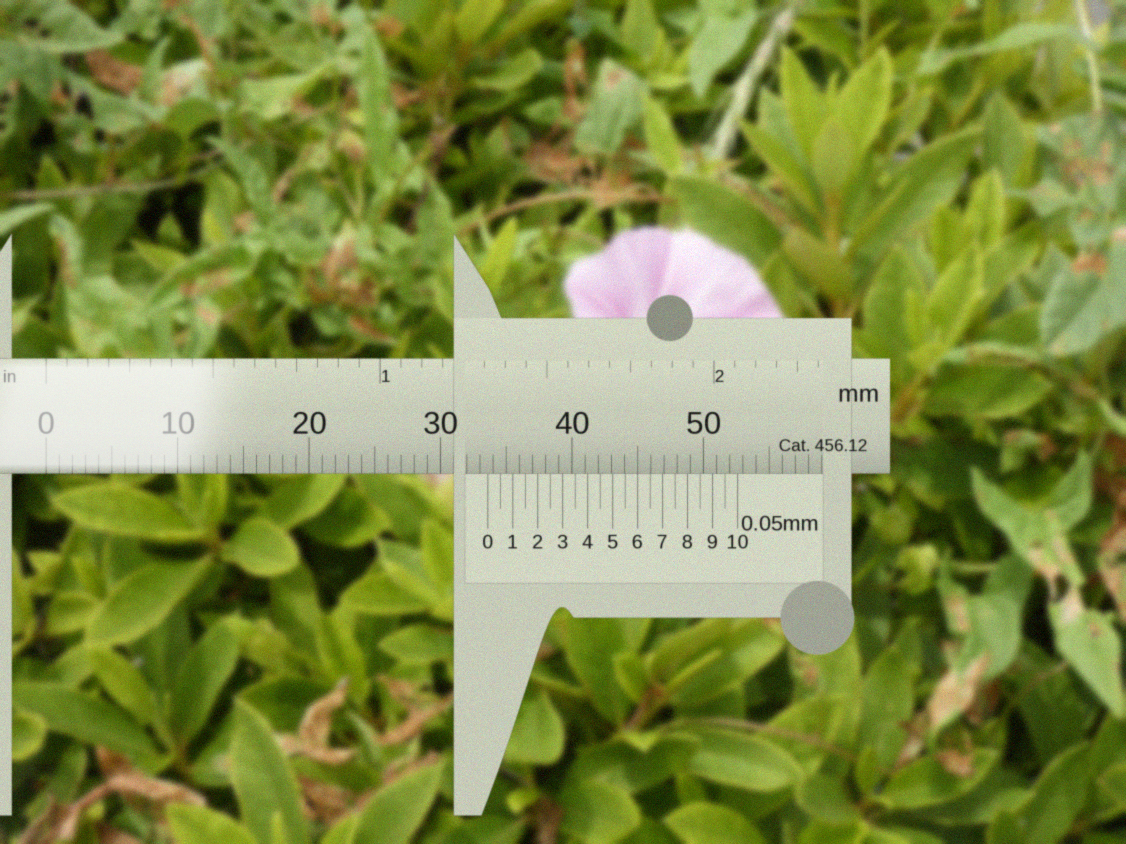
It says 33.6 mm
